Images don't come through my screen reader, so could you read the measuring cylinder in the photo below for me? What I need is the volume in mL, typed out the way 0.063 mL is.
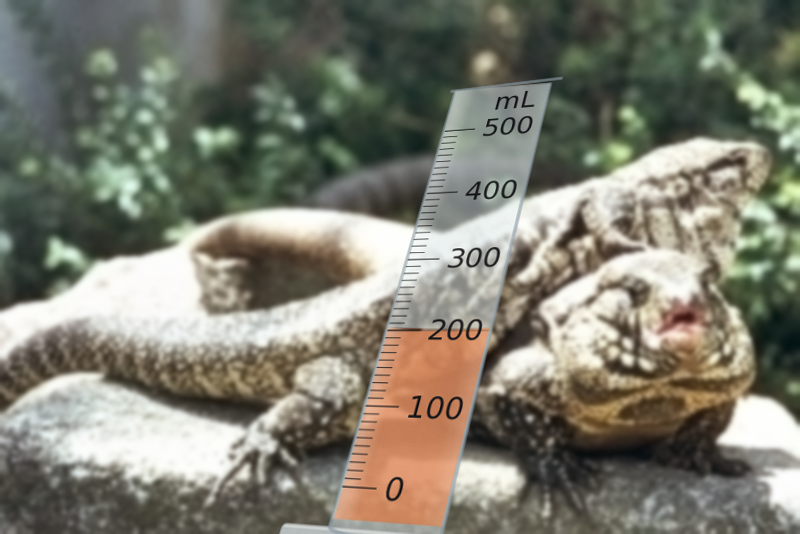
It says 200 mL
